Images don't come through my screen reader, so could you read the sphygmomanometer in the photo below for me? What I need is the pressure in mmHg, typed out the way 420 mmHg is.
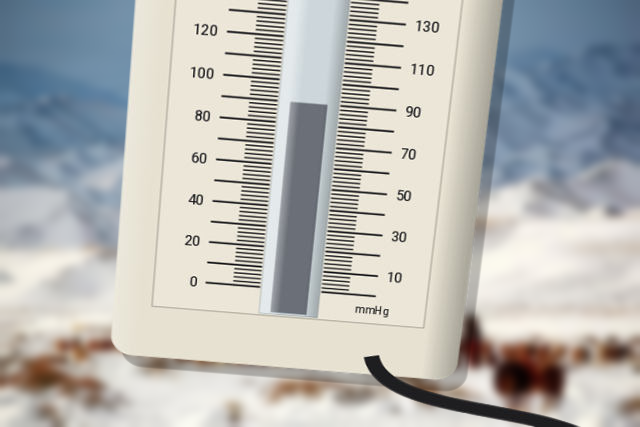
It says 90 mmHg
